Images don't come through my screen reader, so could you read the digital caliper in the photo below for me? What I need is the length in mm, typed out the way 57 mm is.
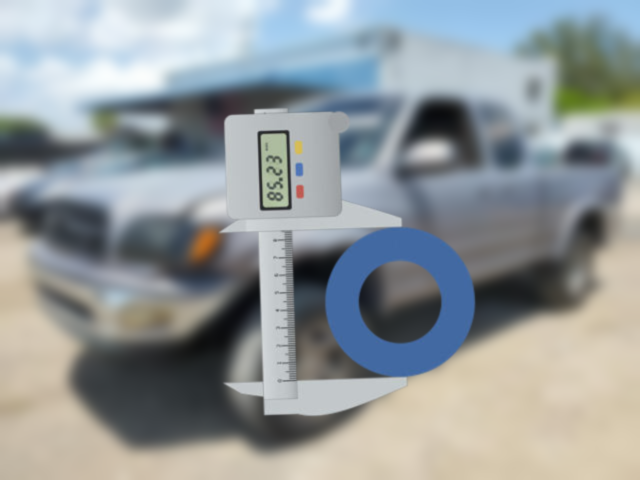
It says 85.23 mm
